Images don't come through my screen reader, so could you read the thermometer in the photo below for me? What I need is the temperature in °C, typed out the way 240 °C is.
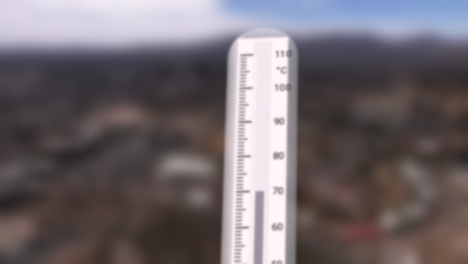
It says 70 °C
